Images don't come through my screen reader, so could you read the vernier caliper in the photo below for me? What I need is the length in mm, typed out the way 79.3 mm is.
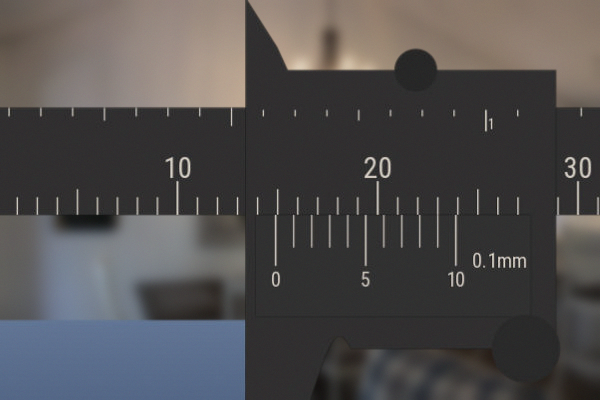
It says 14.9 mm
